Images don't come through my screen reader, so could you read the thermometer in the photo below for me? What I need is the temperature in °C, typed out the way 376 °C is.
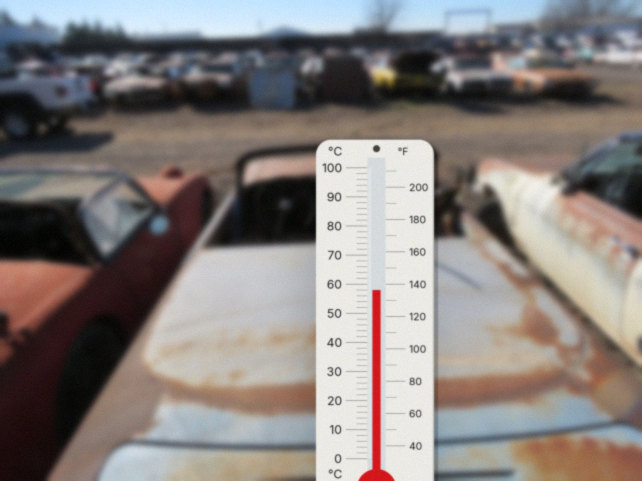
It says 58 °C
